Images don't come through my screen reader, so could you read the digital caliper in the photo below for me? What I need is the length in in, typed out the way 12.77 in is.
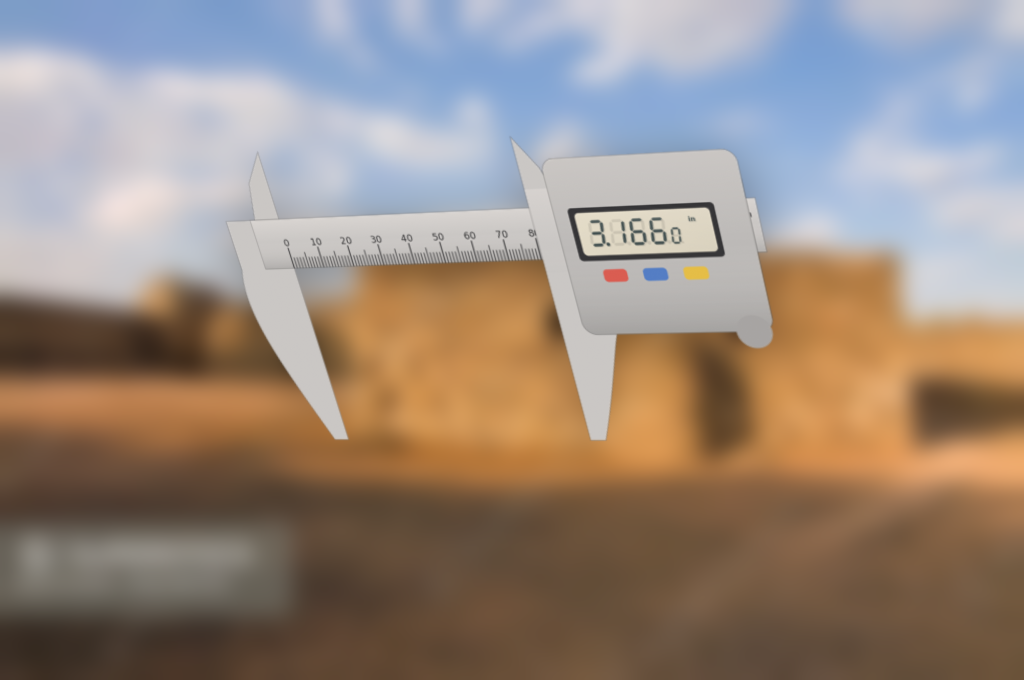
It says 3.1660 in
